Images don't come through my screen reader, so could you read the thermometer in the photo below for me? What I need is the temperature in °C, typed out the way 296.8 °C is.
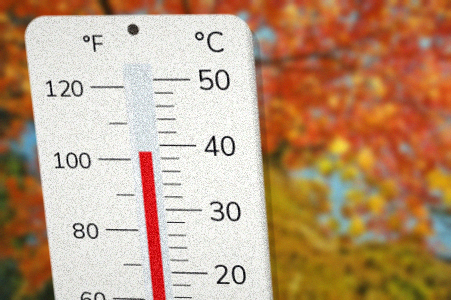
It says 39 °C
